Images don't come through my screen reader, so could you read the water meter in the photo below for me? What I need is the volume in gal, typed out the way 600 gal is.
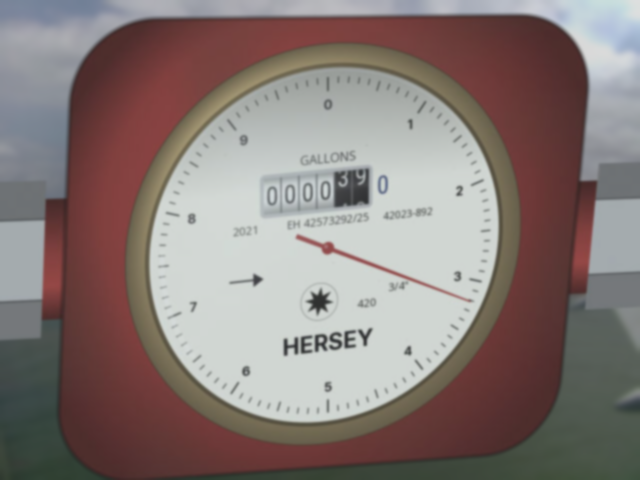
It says 393.2 gal
